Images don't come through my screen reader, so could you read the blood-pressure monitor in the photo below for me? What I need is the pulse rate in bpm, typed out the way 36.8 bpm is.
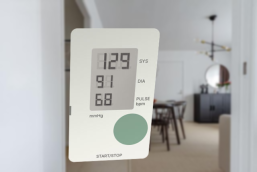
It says 68 bpm
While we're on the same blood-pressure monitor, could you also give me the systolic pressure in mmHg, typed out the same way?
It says 129 mmHg
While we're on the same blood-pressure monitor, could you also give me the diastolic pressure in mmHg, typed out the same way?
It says 91 mmHg
